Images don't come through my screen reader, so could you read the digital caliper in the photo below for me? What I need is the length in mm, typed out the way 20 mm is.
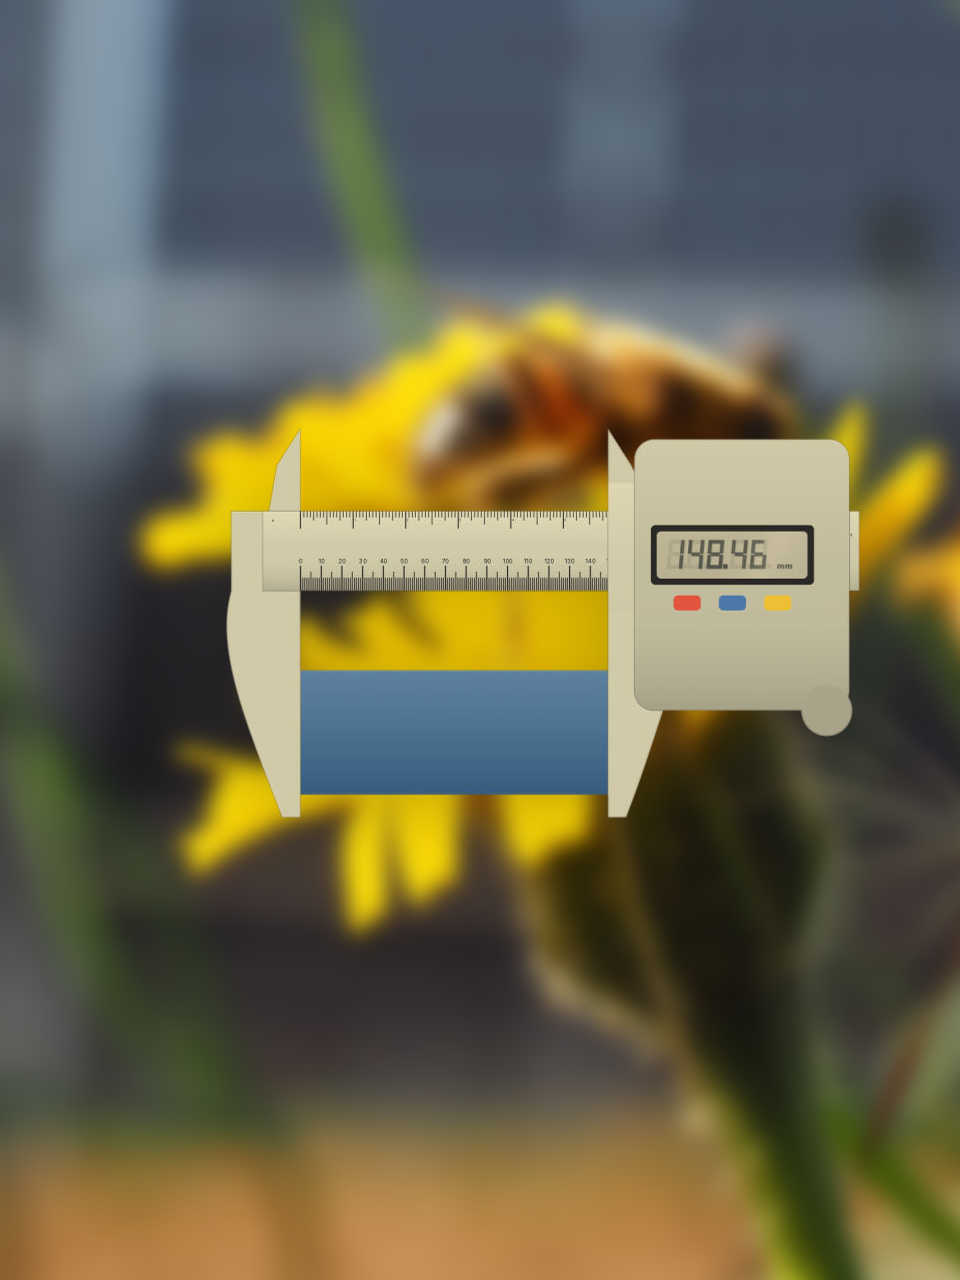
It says 148.46 mm
